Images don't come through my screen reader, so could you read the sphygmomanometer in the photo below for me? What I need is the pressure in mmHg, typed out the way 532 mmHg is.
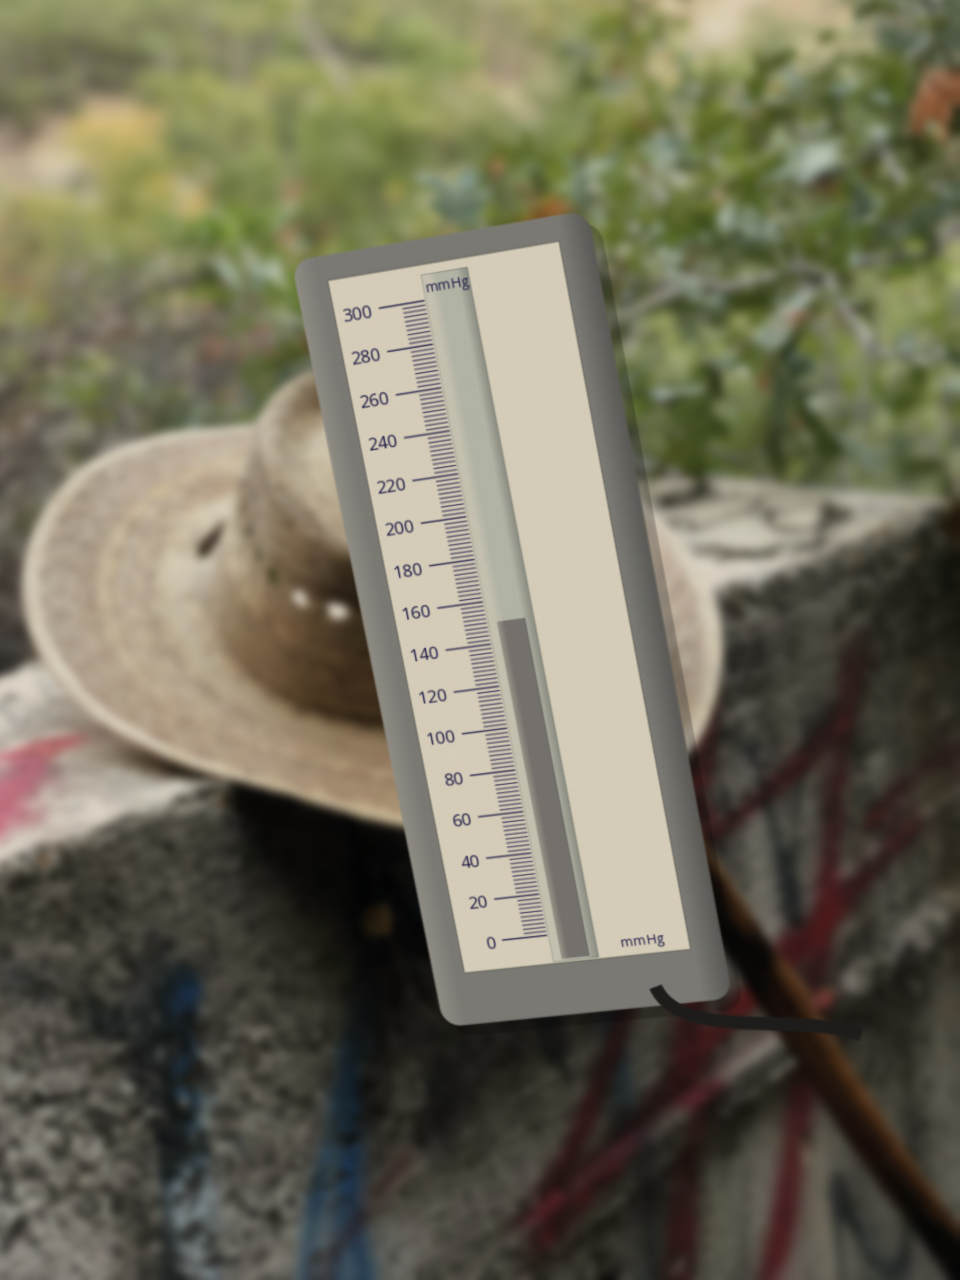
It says 150 mmHg
